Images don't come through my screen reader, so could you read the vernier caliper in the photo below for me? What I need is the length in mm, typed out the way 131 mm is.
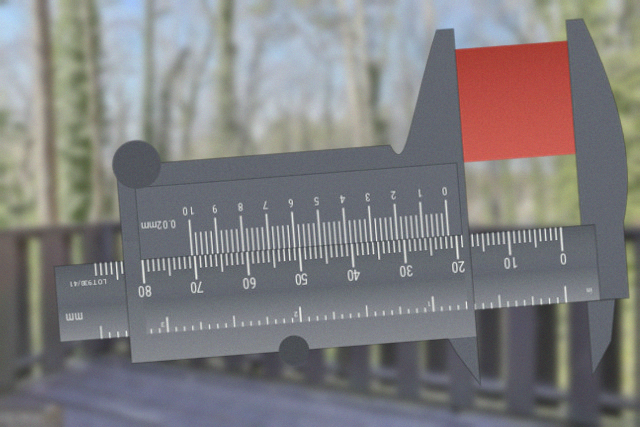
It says 21.5 mm
